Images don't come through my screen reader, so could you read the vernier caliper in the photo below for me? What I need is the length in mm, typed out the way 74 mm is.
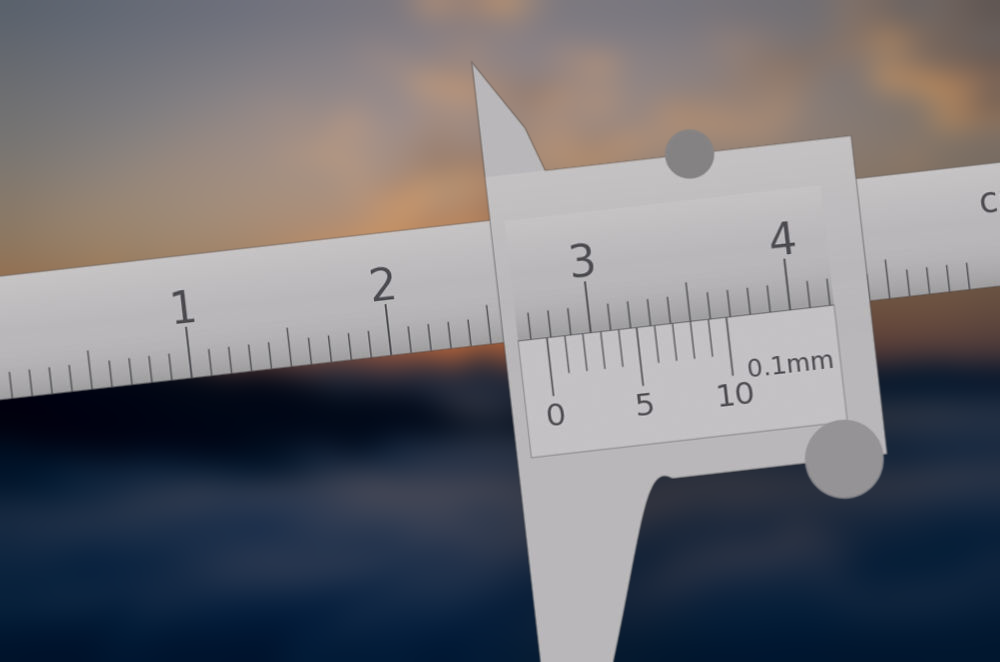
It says 27.8 mm
